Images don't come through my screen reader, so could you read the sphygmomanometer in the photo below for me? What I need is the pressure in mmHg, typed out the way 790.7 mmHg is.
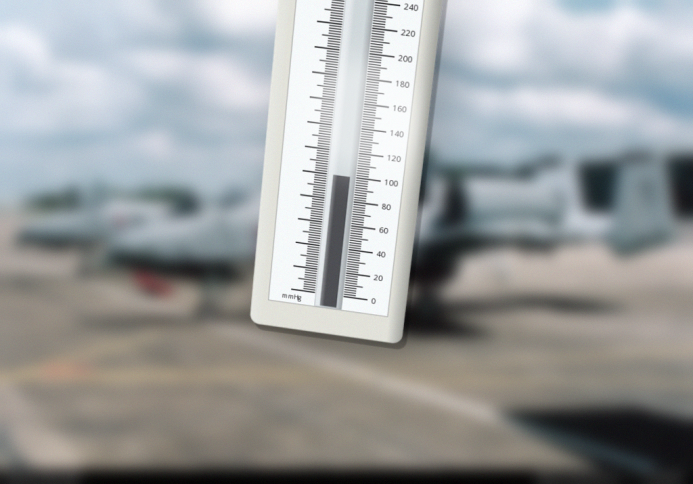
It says 100 mmHg
